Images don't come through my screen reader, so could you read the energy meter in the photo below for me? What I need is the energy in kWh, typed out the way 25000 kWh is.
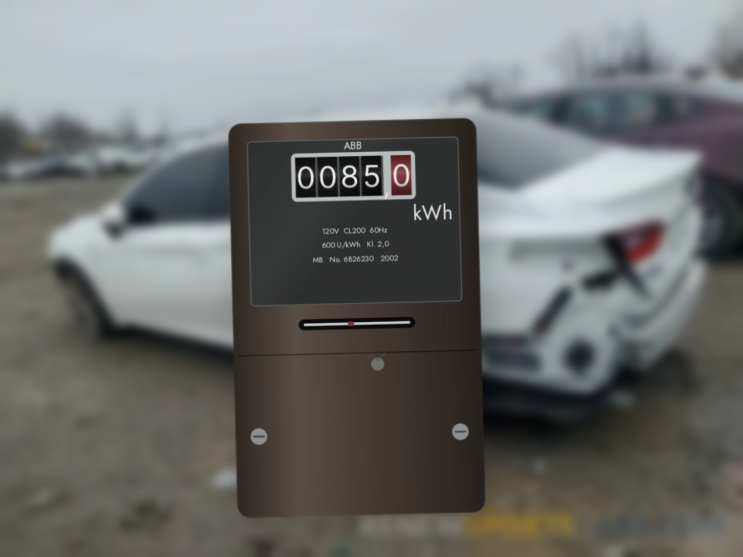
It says 85.0 kWh
